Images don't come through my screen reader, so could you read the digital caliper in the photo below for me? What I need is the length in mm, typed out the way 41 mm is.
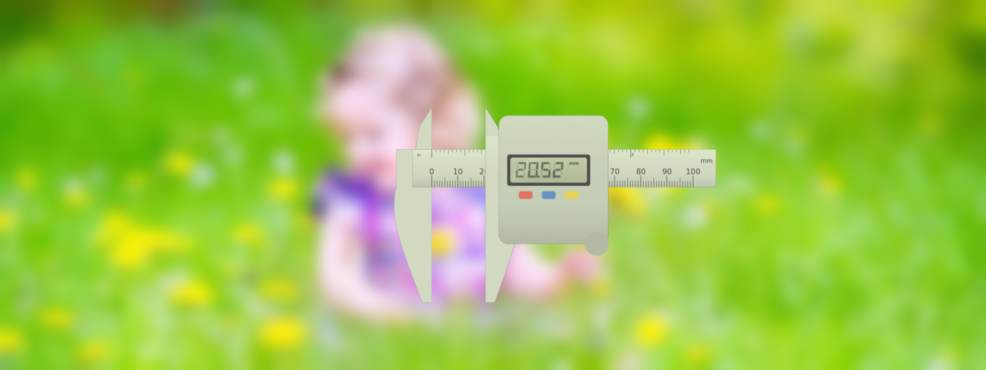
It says 20.52 mm
